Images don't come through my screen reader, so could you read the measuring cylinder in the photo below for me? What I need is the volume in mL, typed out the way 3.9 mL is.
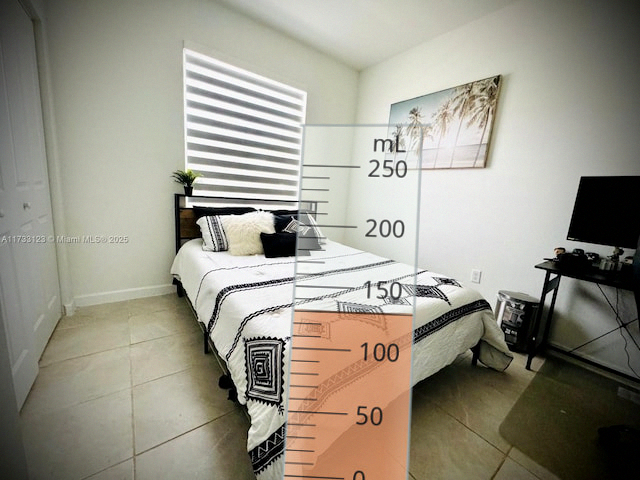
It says 130 mL
